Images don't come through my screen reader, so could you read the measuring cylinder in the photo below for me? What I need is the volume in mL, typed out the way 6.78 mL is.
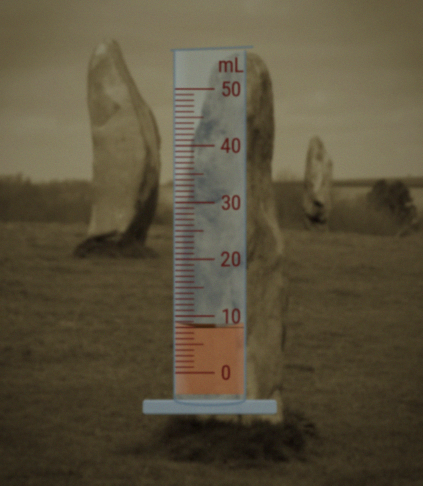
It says 8 mL
